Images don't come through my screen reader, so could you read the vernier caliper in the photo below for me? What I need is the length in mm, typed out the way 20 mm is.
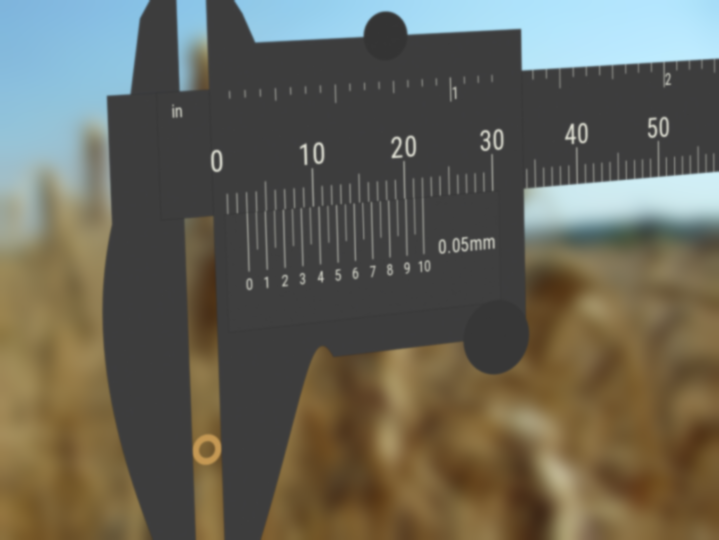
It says 3.0 mm
